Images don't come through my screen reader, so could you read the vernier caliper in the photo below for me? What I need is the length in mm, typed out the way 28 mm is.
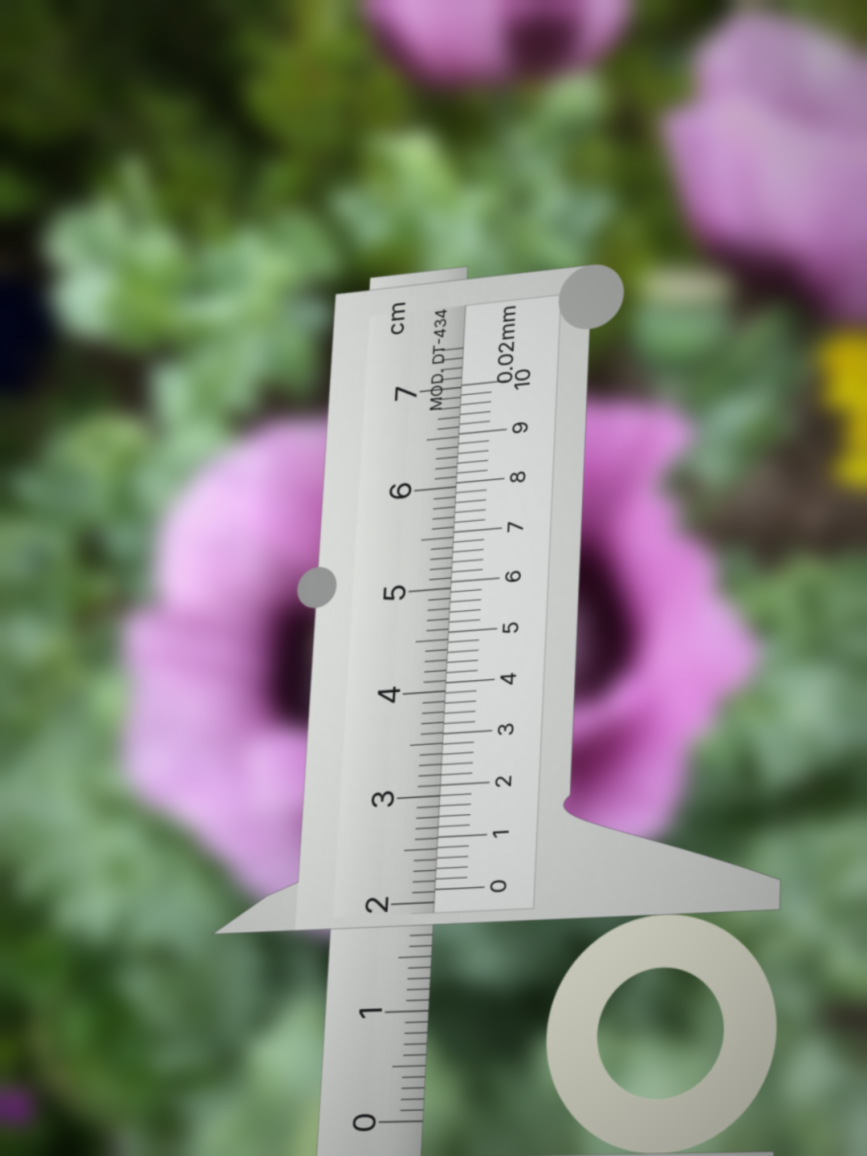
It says 21.2 mm
